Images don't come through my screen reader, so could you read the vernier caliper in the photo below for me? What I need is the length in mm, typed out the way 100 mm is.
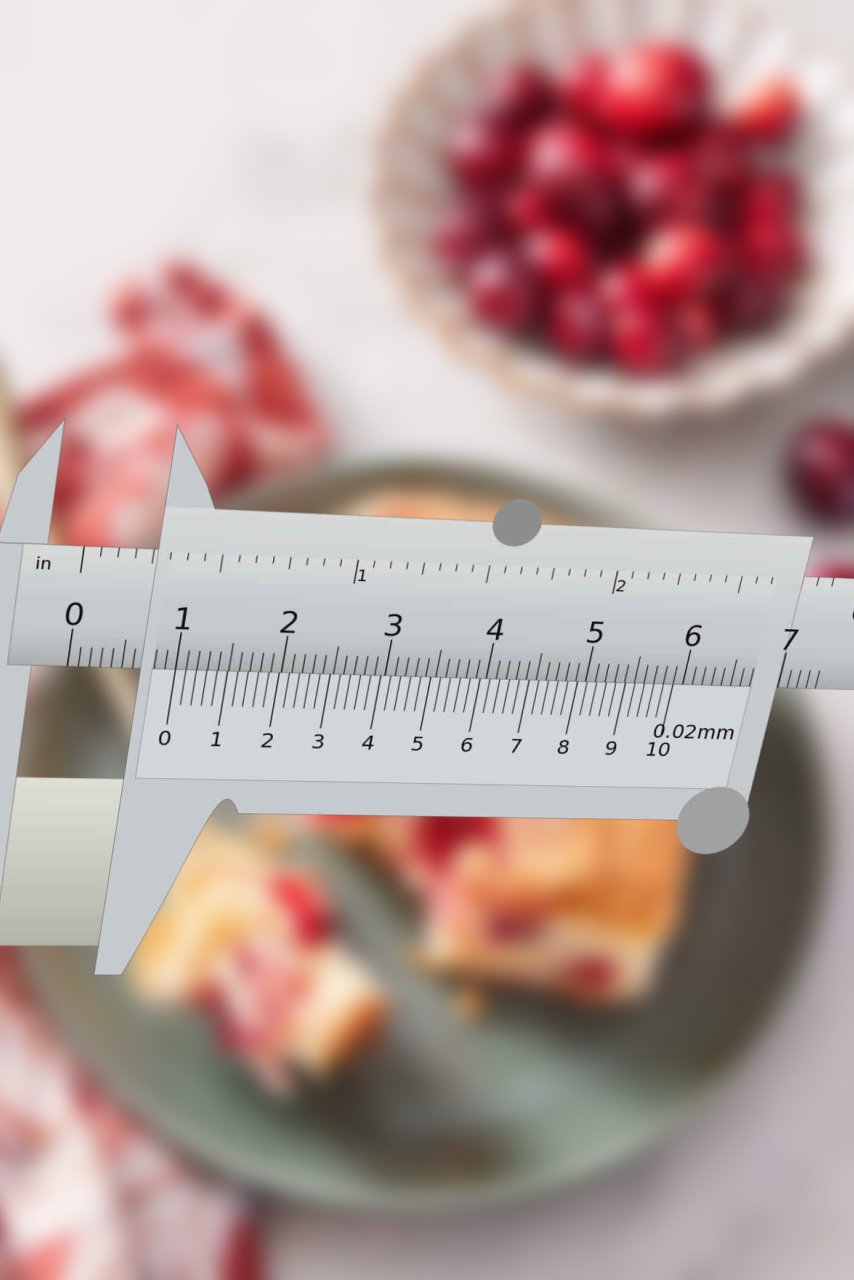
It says 10.0 mm
